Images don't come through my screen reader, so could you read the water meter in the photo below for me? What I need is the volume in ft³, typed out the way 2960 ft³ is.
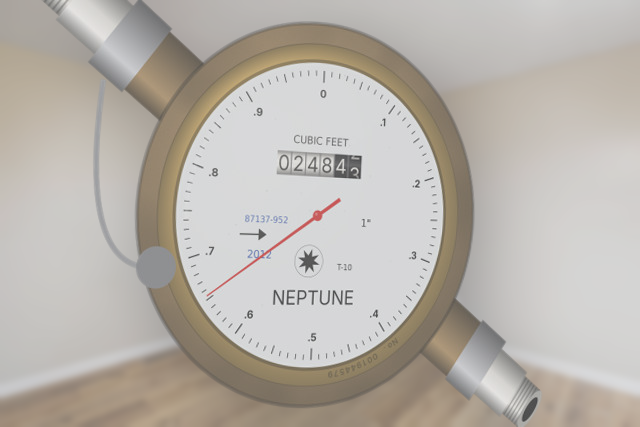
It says 24842.65 ft³
